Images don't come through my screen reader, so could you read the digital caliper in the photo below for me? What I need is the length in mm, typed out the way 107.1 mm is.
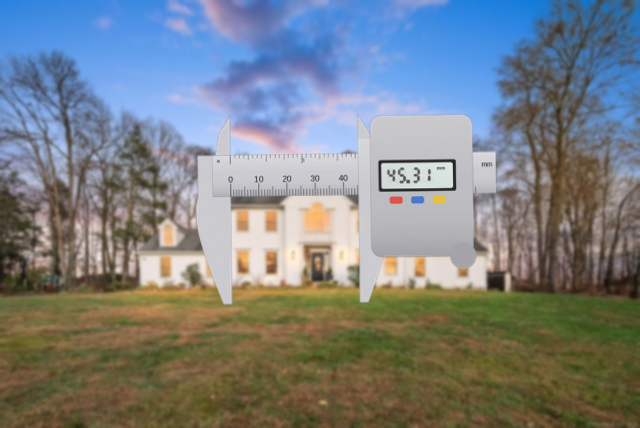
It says 45.31 mm
